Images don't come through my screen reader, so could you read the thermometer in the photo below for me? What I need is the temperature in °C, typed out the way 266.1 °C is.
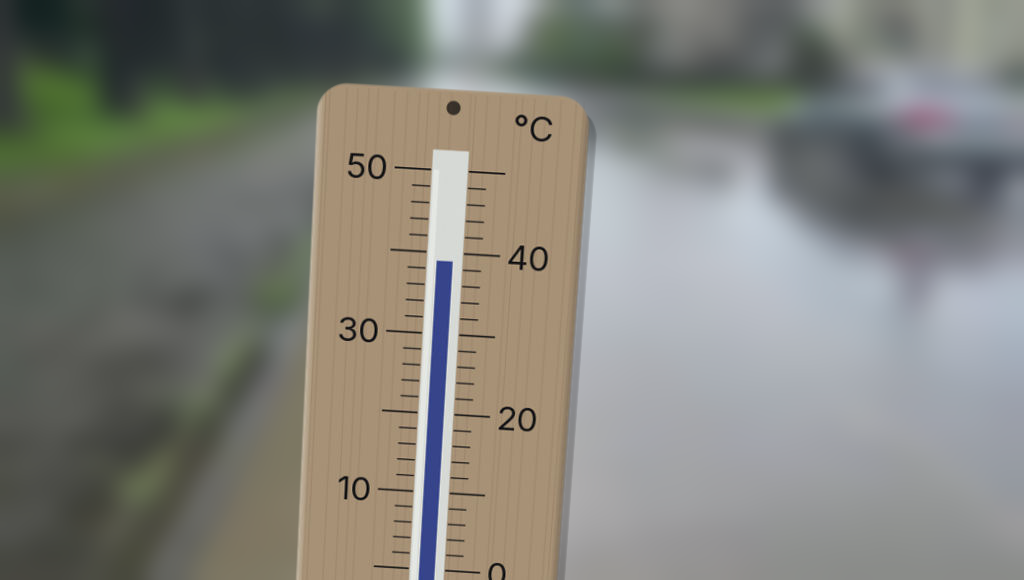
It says 39 °C
